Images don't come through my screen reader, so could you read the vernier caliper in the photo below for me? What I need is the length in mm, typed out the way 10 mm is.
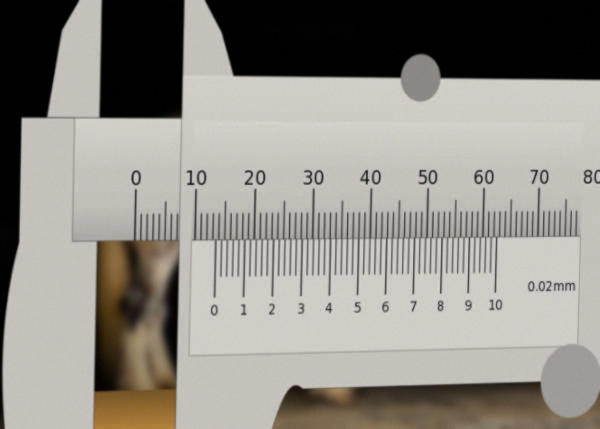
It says 13.5 mm
